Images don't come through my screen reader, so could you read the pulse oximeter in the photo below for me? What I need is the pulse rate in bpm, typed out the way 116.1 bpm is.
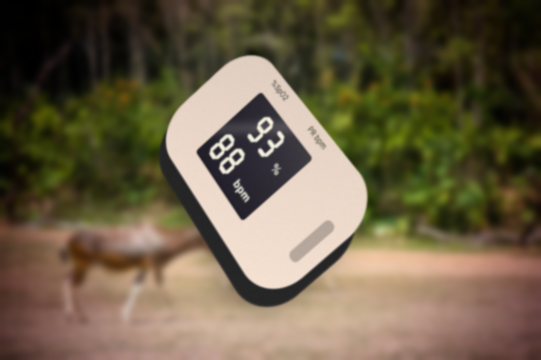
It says 88 bpm
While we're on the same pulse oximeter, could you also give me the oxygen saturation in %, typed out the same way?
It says 93 %
